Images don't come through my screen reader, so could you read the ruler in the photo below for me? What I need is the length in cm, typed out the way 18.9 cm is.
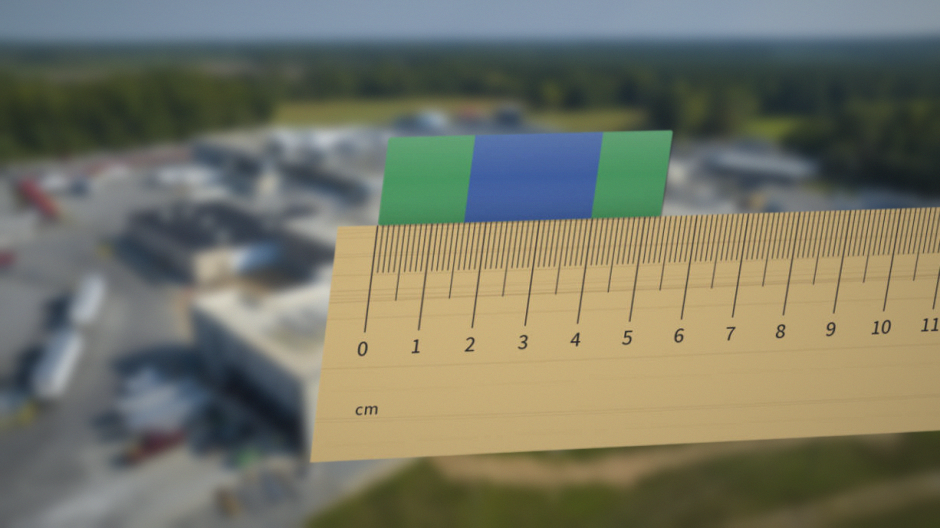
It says 5.3 cm
